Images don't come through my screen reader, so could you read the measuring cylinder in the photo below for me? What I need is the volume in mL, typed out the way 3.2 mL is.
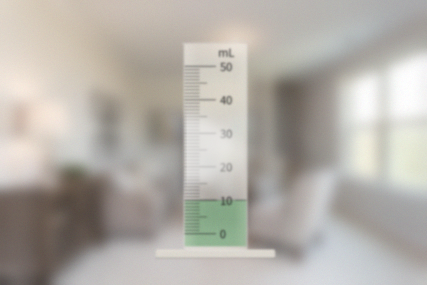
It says 10 mL
